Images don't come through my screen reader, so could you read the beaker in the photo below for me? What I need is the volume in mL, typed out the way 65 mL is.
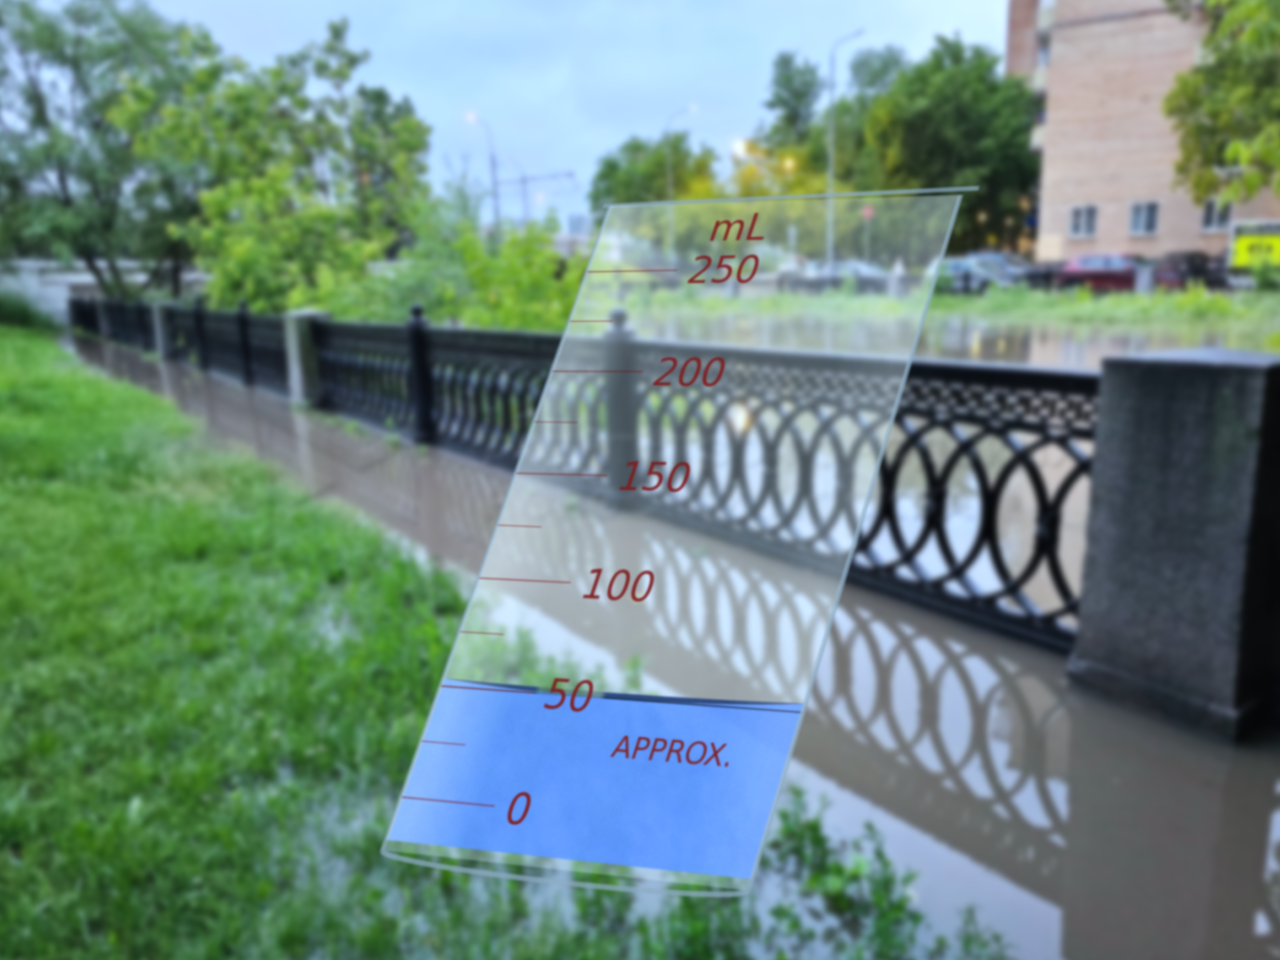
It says 50 mL
